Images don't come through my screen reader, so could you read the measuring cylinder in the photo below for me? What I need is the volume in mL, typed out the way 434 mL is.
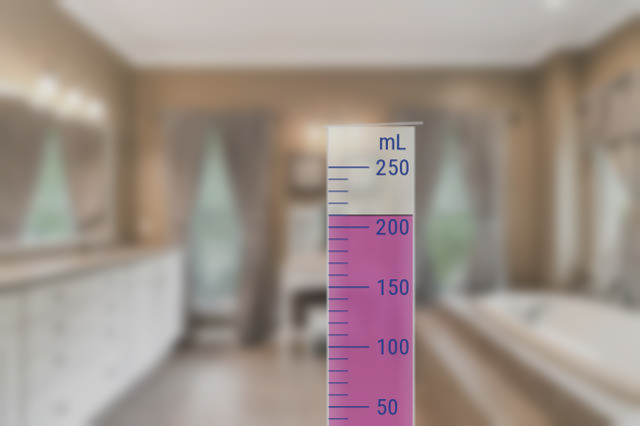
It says 210 mL
